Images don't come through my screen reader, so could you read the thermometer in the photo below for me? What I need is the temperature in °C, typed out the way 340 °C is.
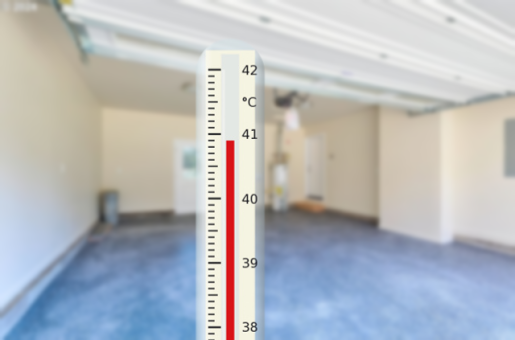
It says 40.9 °C
